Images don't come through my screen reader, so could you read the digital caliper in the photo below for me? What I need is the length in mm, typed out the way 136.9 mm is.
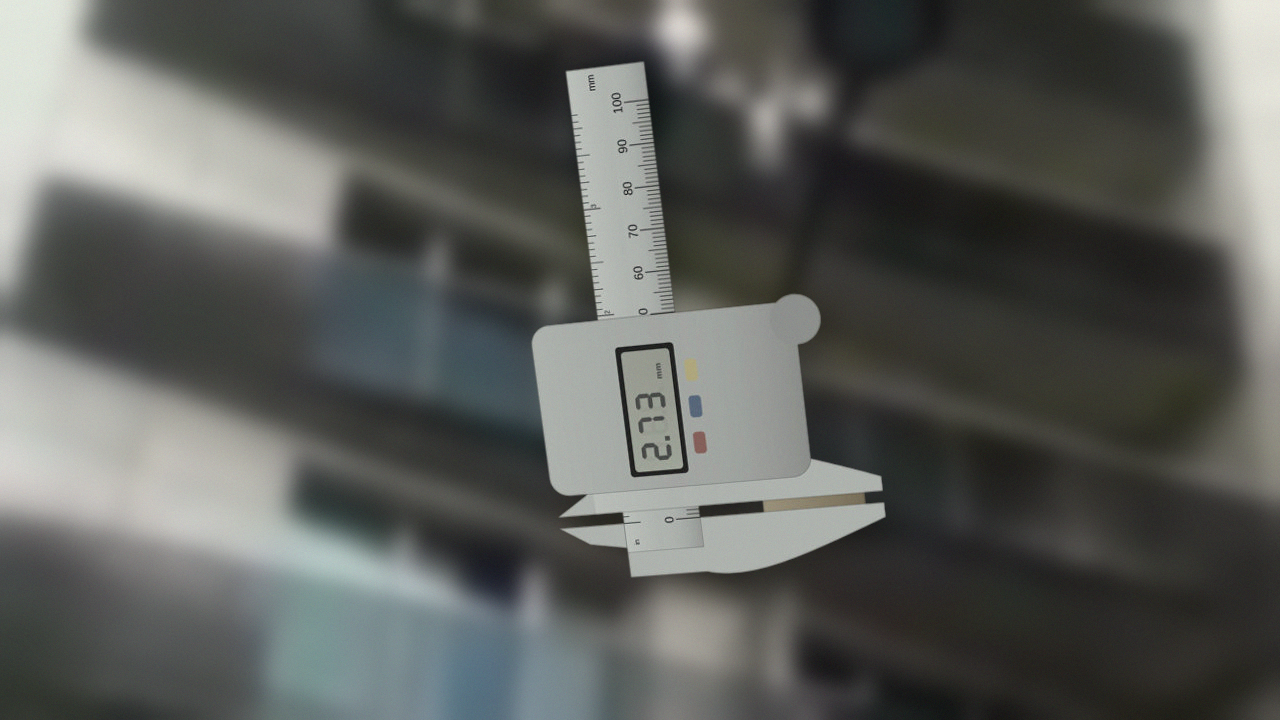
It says 2.73 mm
